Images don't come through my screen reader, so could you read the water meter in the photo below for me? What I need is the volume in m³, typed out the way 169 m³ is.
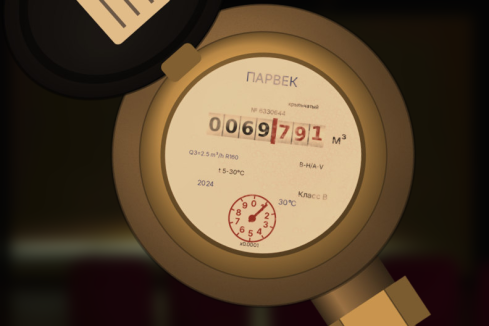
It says 69.7911 m³
